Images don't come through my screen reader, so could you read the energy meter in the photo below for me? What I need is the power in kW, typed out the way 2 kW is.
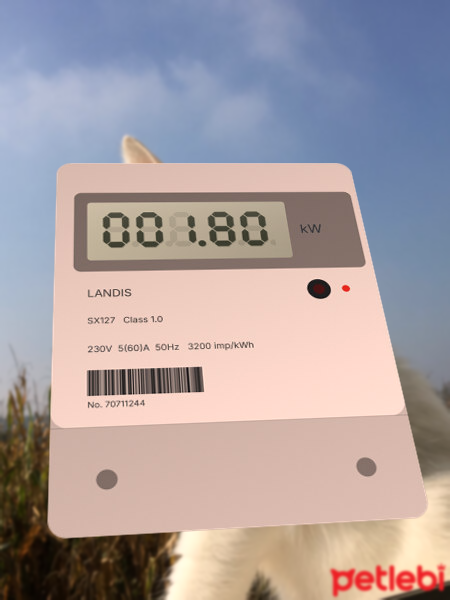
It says 1.80 kW
